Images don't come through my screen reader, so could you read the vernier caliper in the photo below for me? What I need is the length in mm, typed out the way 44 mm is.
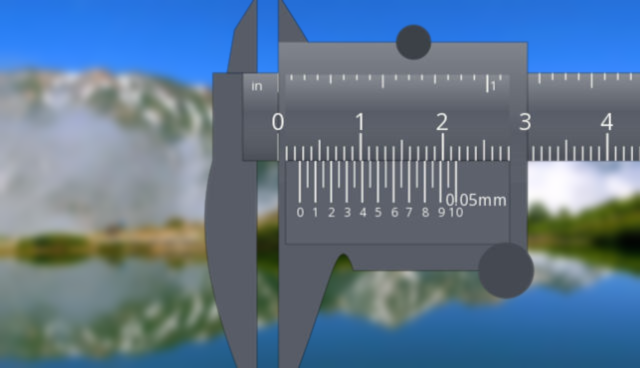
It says 2.6 mm
